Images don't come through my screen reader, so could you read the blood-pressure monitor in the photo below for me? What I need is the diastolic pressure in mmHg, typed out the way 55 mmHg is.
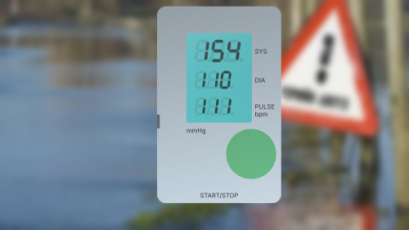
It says 110 mmHg
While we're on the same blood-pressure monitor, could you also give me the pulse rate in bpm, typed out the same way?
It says 111 bpm
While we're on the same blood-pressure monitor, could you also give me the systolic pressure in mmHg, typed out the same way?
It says 154 mmHg
